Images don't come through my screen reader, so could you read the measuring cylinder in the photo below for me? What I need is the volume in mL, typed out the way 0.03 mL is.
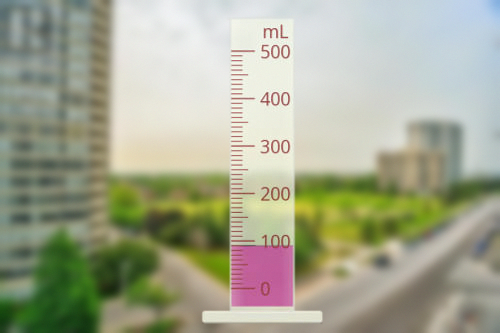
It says 90 mL
